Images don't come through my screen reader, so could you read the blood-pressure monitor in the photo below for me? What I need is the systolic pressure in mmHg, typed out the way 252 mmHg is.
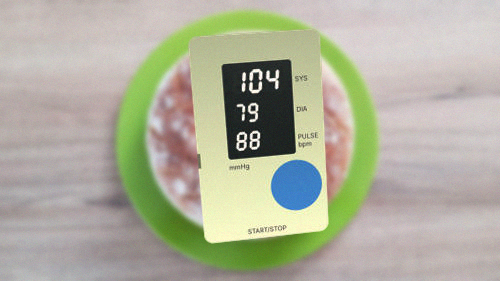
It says 104 mmHg
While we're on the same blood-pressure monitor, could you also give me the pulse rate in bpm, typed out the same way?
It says 88 bpm
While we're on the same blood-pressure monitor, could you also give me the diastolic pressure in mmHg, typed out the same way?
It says 79 mmHg
